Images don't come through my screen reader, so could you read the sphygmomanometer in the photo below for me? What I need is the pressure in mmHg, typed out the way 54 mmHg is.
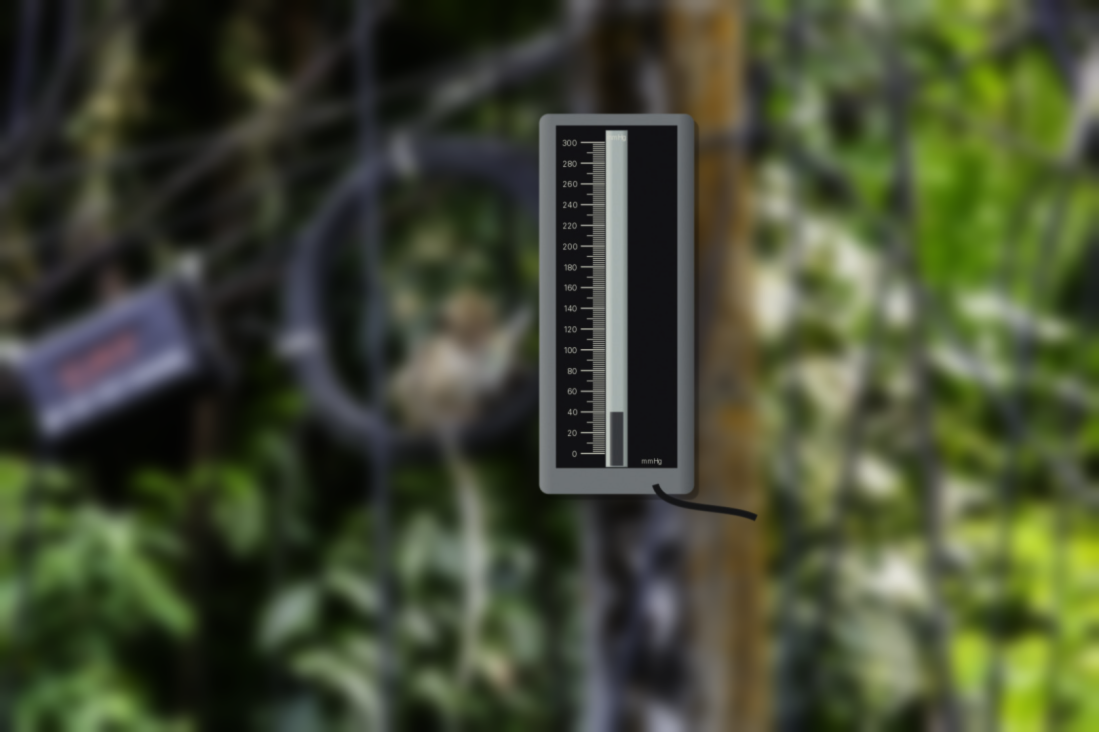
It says 40 mmHg
